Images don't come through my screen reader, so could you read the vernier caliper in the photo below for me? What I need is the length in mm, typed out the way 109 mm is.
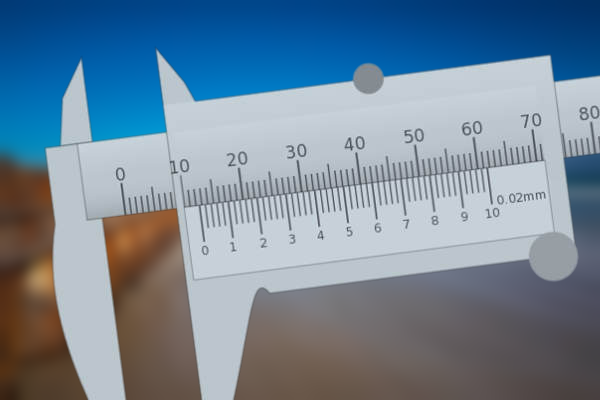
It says 12.6 mm
